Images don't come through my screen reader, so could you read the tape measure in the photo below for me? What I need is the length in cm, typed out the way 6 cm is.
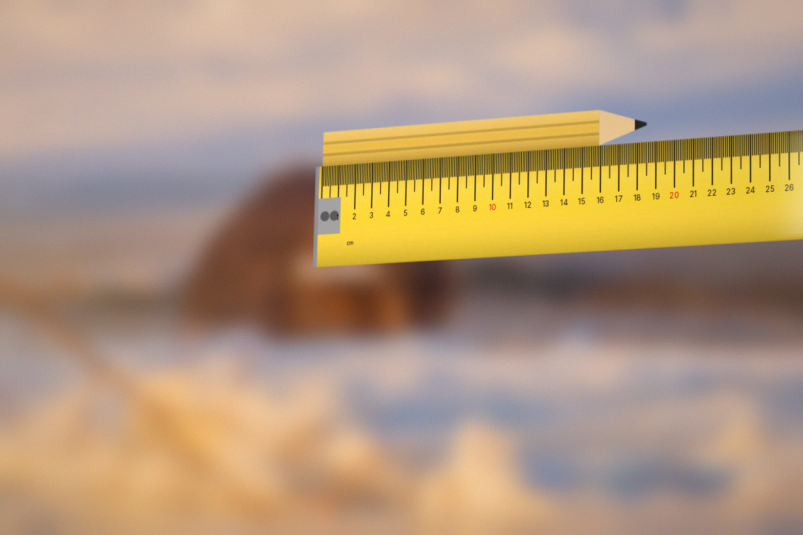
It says 18.5 cm
